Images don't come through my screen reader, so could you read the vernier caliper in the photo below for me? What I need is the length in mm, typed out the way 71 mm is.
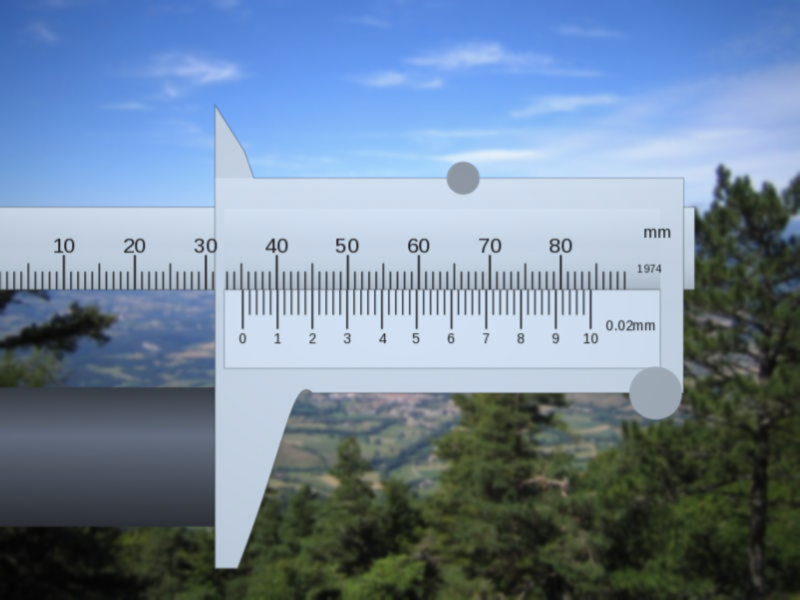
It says 35.2 mm
